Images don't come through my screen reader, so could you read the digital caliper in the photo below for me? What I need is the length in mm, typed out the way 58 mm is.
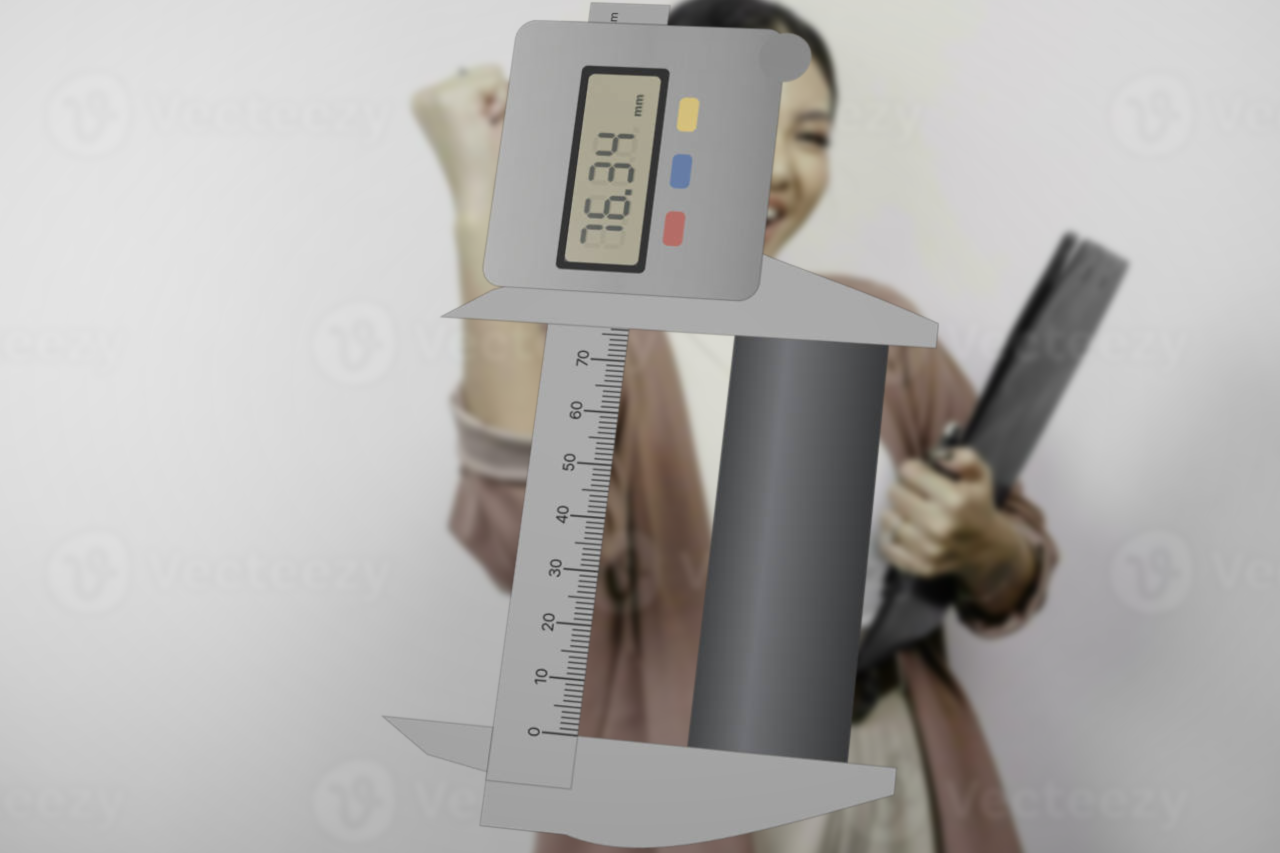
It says 76.34 mm
